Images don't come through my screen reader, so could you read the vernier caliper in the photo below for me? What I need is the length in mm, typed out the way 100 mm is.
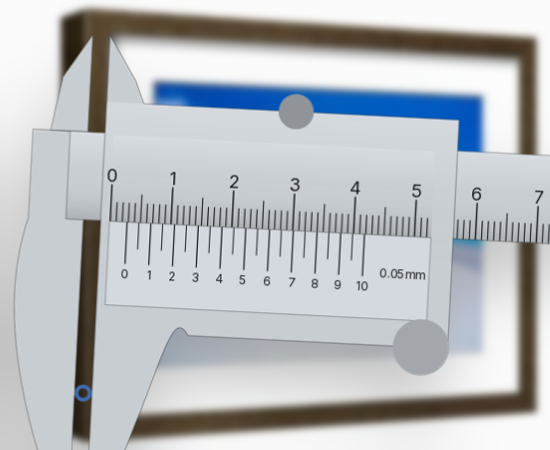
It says 2.8 mm
